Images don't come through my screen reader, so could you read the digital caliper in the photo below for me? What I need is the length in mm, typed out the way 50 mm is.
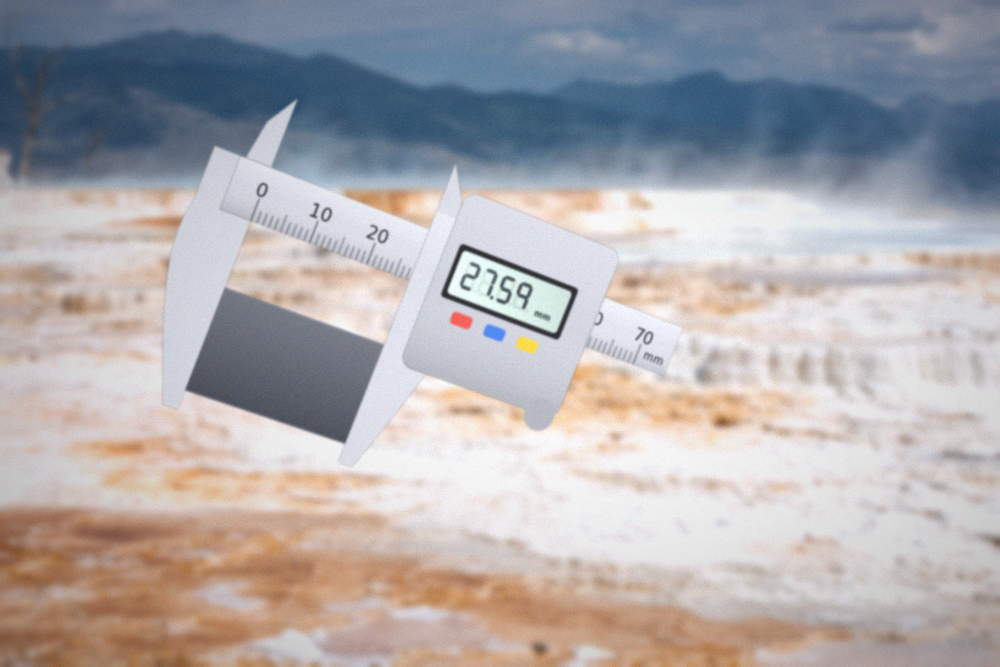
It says 27.59 mm
